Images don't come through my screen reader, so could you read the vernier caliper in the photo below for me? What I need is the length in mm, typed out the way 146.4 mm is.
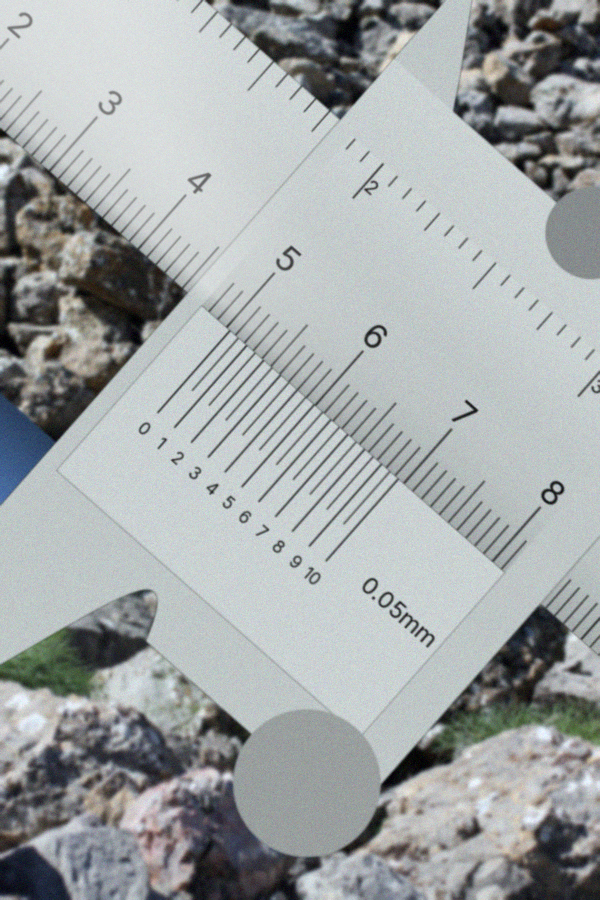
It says 50.4 mm
